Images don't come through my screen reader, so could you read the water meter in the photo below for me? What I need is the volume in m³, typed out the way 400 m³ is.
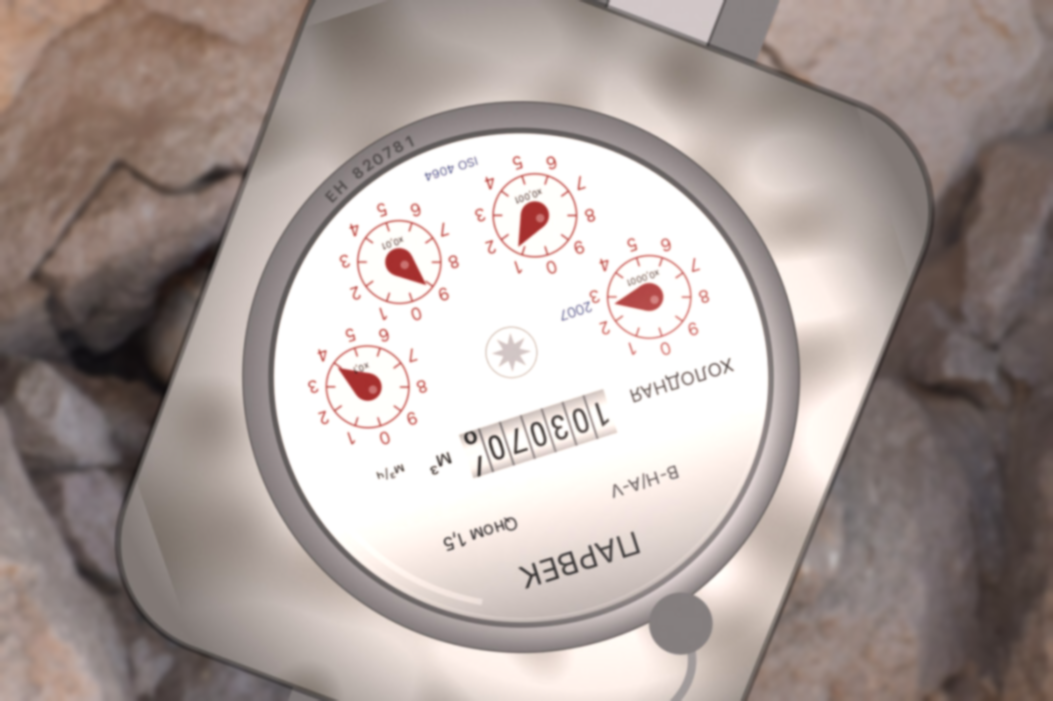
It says 1030707.3912 m³
